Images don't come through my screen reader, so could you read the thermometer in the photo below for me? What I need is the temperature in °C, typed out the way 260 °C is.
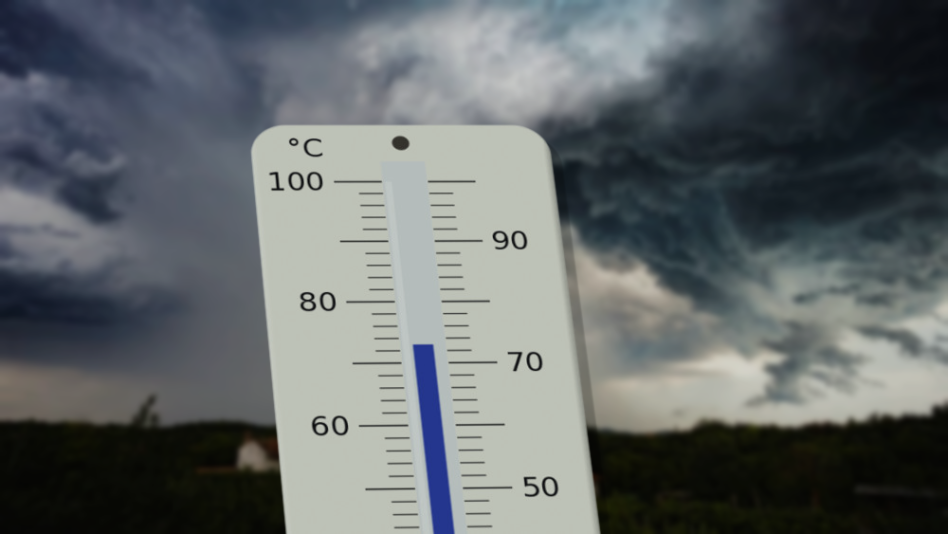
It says 73 °C
